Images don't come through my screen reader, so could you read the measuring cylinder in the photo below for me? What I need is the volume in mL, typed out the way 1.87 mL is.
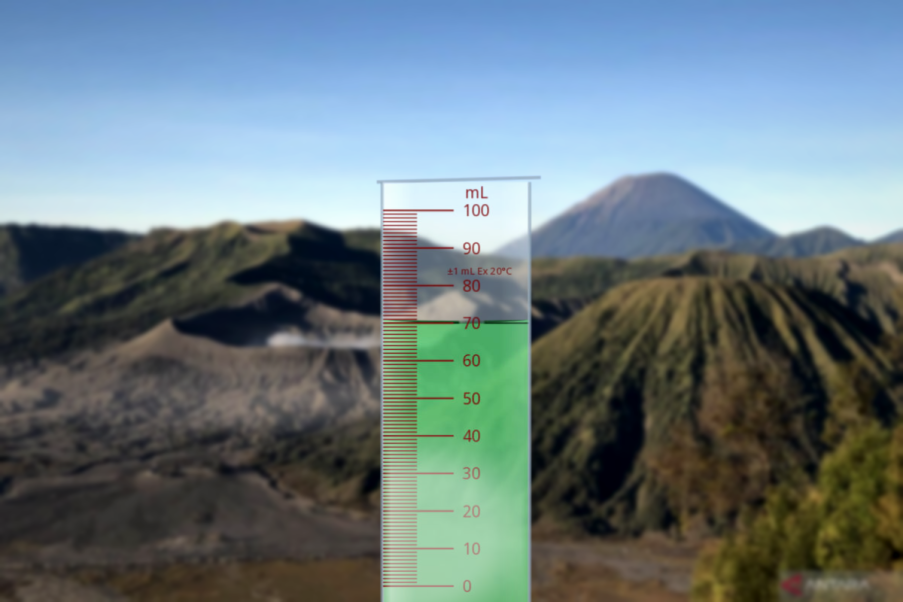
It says 70 mL
